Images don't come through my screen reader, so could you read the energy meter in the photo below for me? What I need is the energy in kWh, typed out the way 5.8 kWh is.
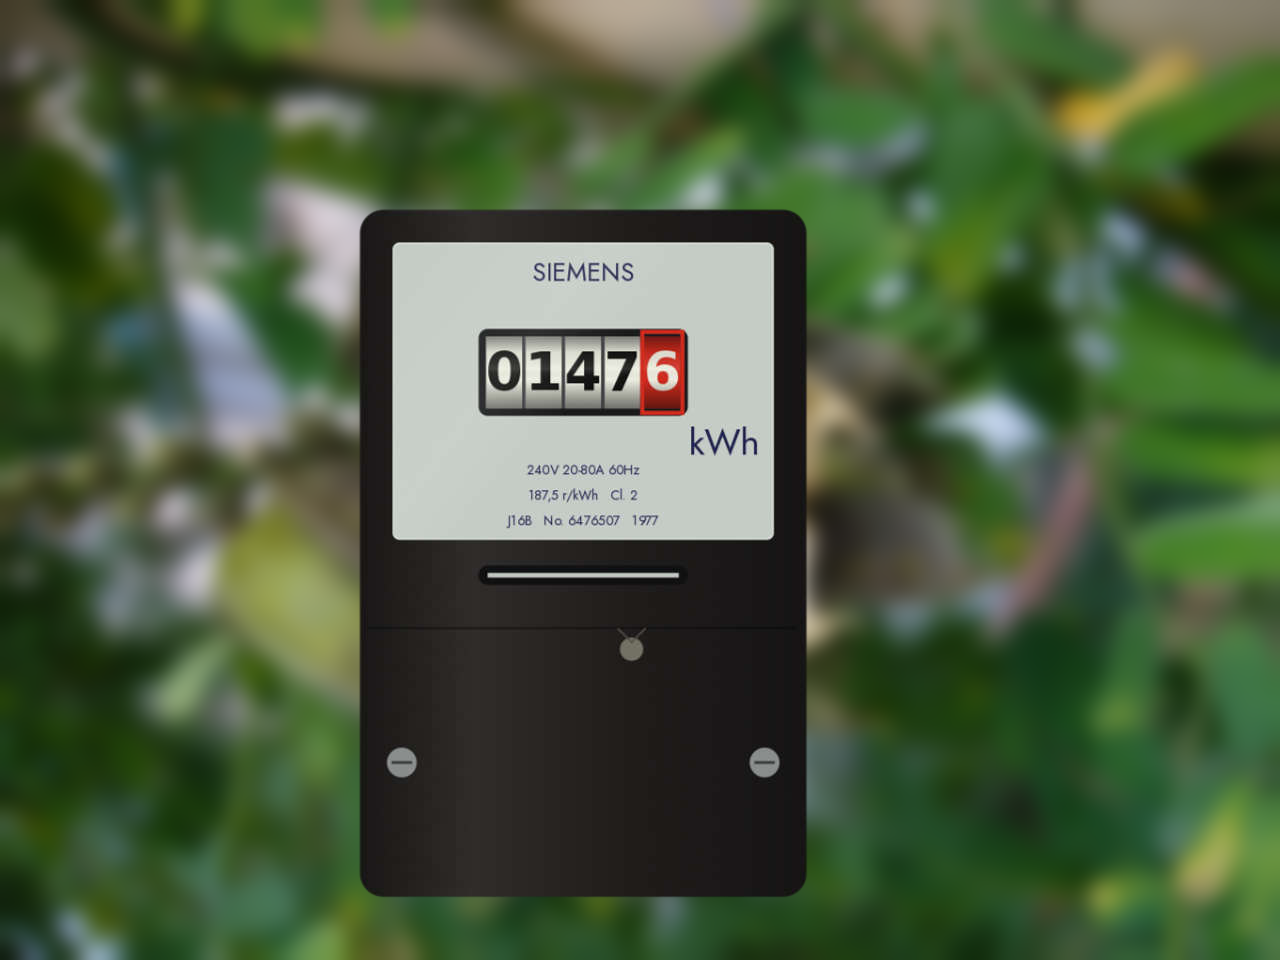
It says 147.6 kWh
